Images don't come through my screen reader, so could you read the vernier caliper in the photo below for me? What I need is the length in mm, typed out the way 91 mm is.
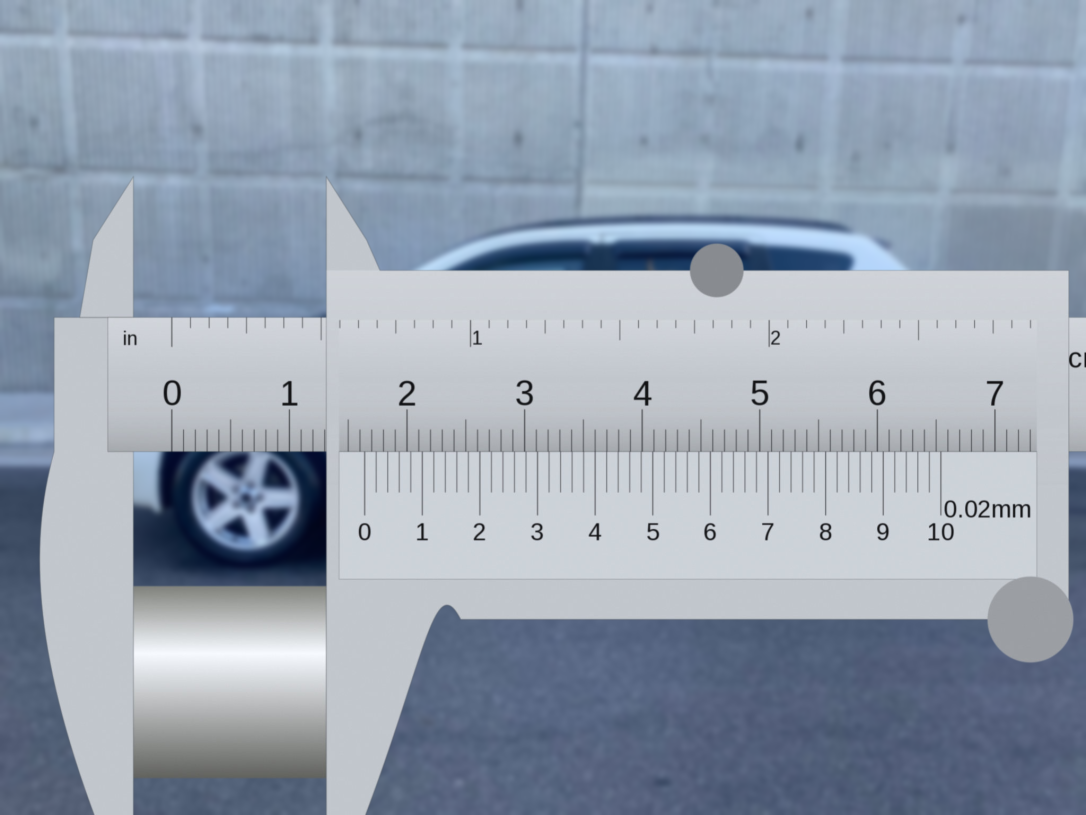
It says 16.4 mm
